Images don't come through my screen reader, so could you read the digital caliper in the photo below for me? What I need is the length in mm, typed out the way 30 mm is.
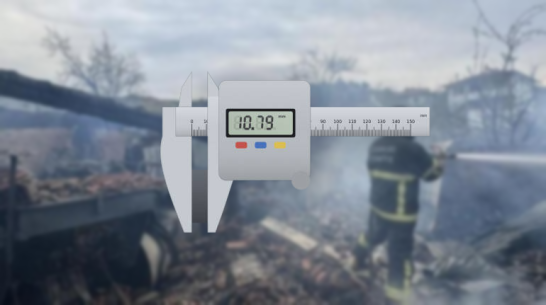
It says 10.79 mm
